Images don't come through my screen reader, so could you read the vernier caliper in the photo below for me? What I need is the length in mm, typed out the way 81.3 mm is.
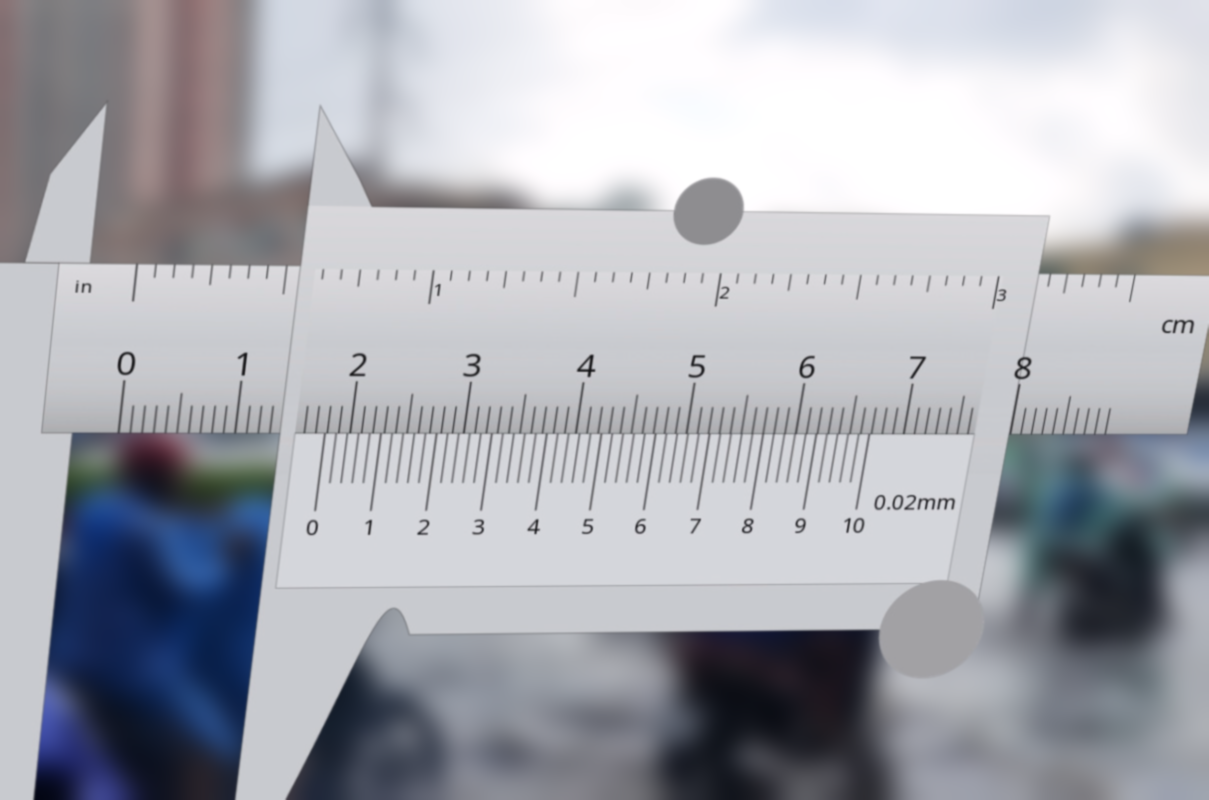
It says 17.8 mm
